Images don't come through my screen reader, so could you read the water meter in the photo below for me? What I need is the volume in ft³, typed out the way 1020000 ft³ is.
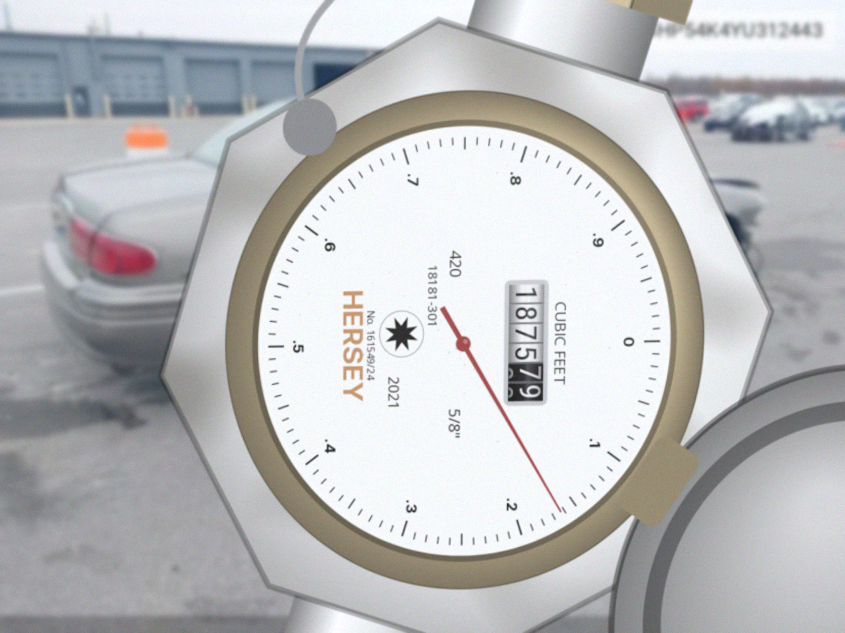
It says 187579.16 ft³
